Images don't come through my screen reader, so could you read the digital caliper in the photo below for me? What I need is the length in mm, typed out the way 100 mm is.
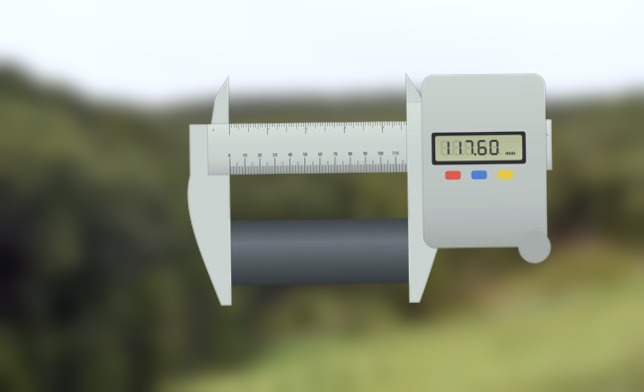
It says 117.60 mm
